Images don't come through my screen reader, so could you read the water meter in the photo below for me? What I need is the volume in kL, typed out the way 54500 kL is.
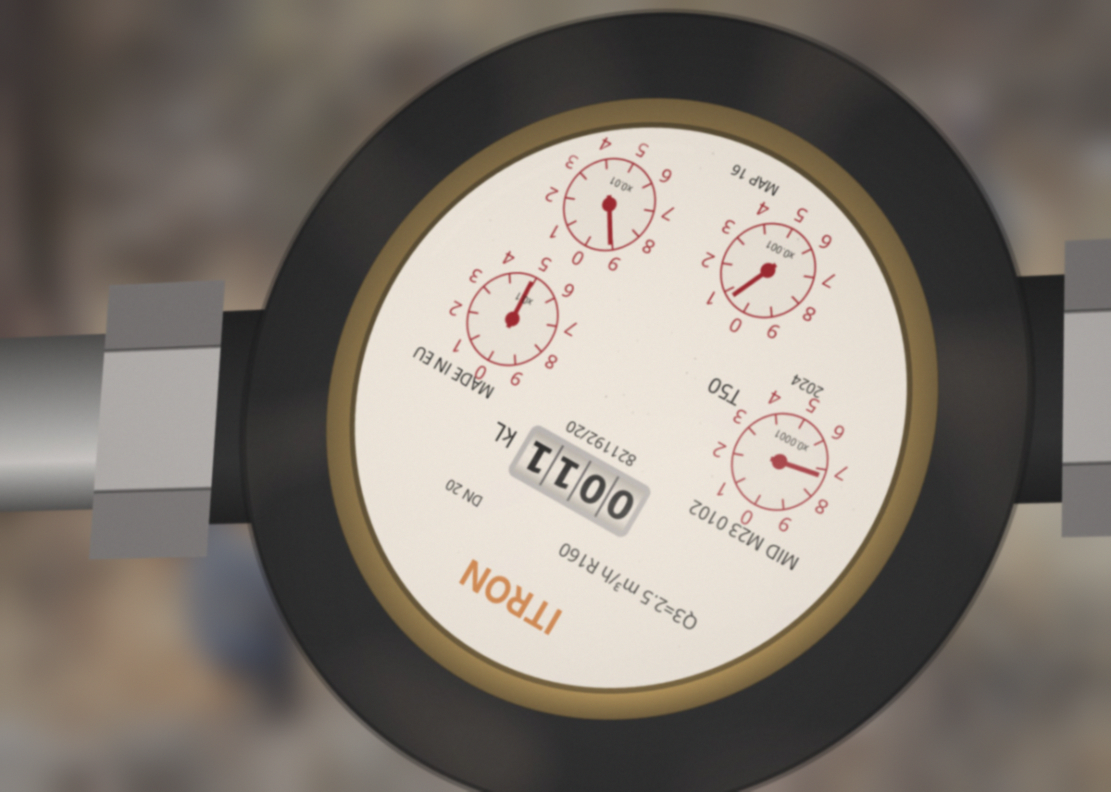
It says 11.4907 kL
